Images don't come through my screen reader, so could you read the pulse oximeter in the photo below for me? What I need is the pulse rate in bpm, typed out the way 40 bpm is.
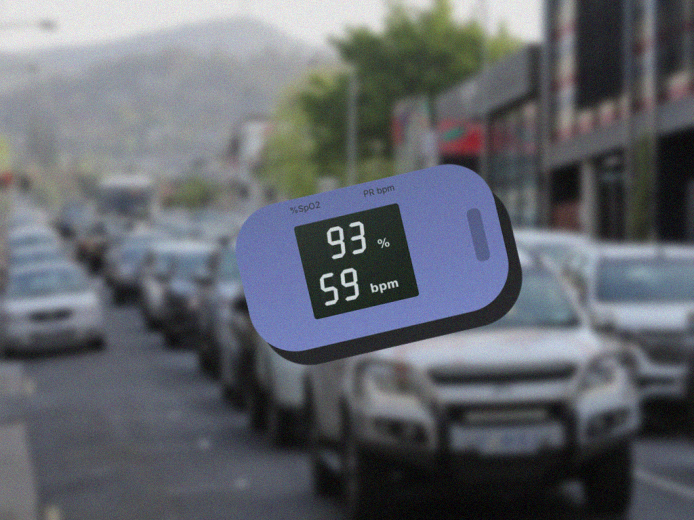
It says 59 bpm
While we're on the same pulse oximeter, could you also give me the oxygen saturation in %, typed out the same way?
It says 93 %
